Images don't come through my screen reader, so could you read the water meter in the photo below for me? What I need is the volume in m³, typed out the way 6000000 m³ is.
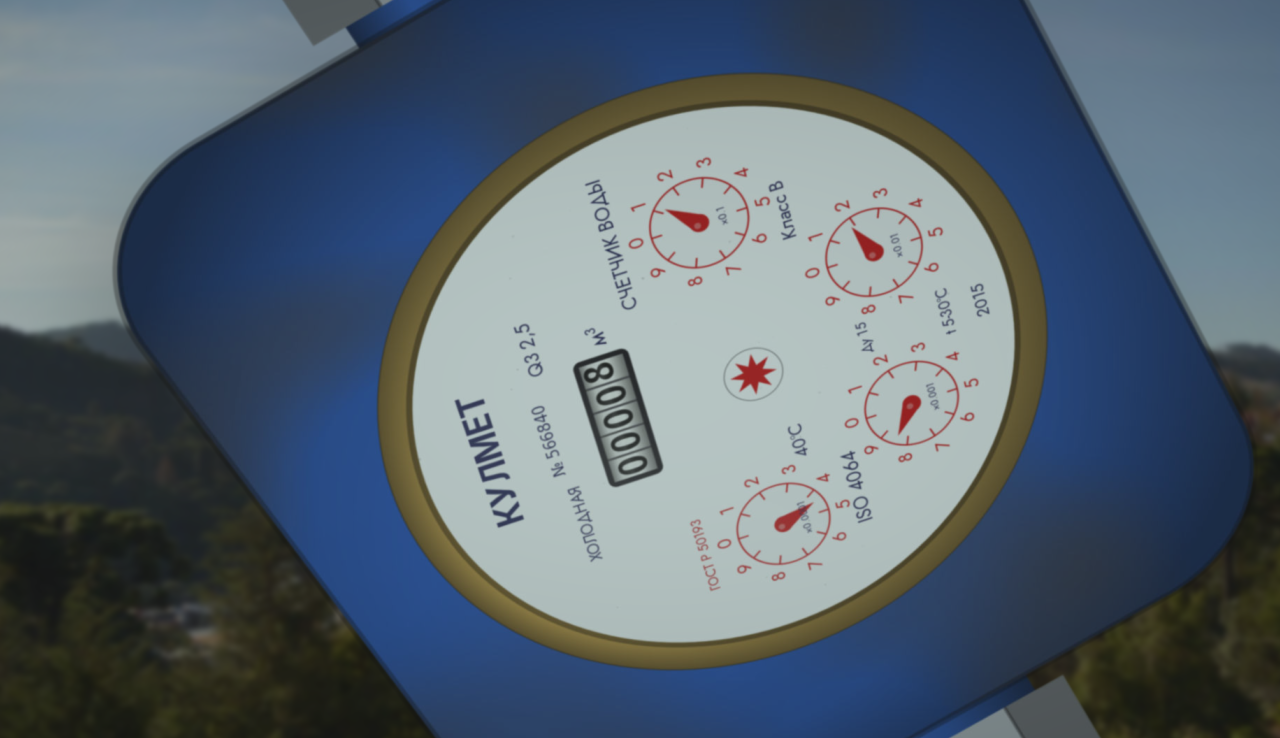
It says 8.1184 m³
